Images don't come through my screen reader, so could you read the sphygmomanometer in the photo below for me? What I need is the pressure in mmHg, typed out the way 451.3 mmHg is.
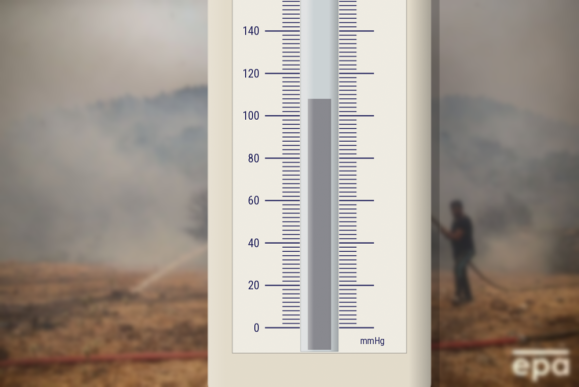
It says 108 mmHg
